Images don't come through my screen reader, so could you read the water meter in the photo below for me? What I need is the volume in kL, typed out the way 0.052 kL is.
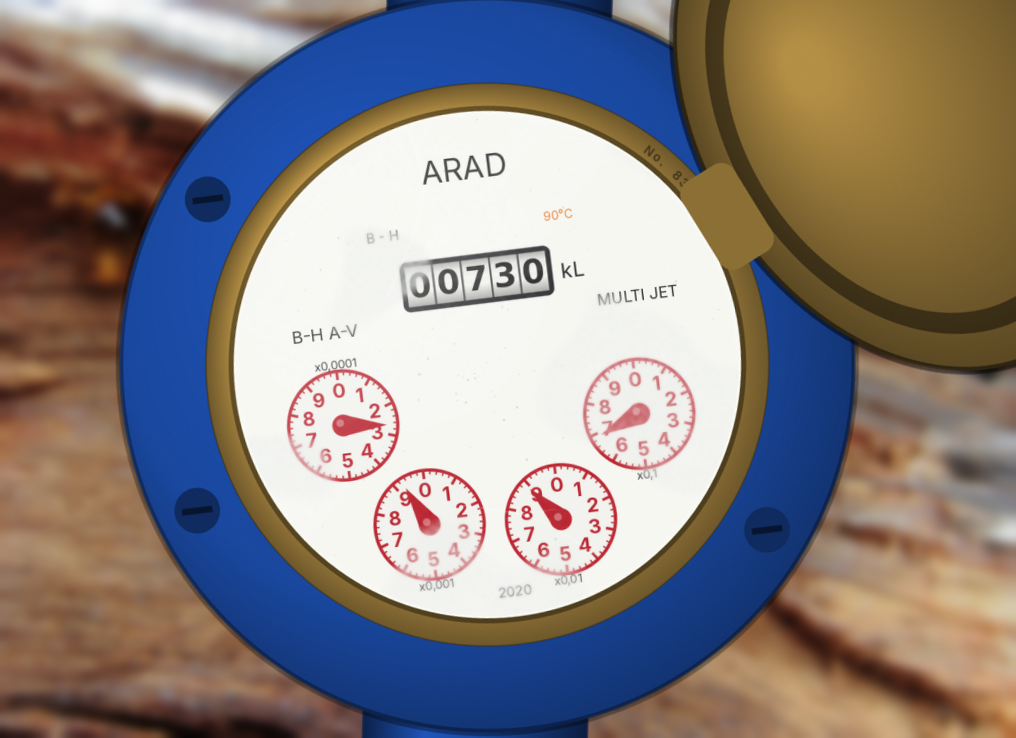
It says 730.6892 kL
